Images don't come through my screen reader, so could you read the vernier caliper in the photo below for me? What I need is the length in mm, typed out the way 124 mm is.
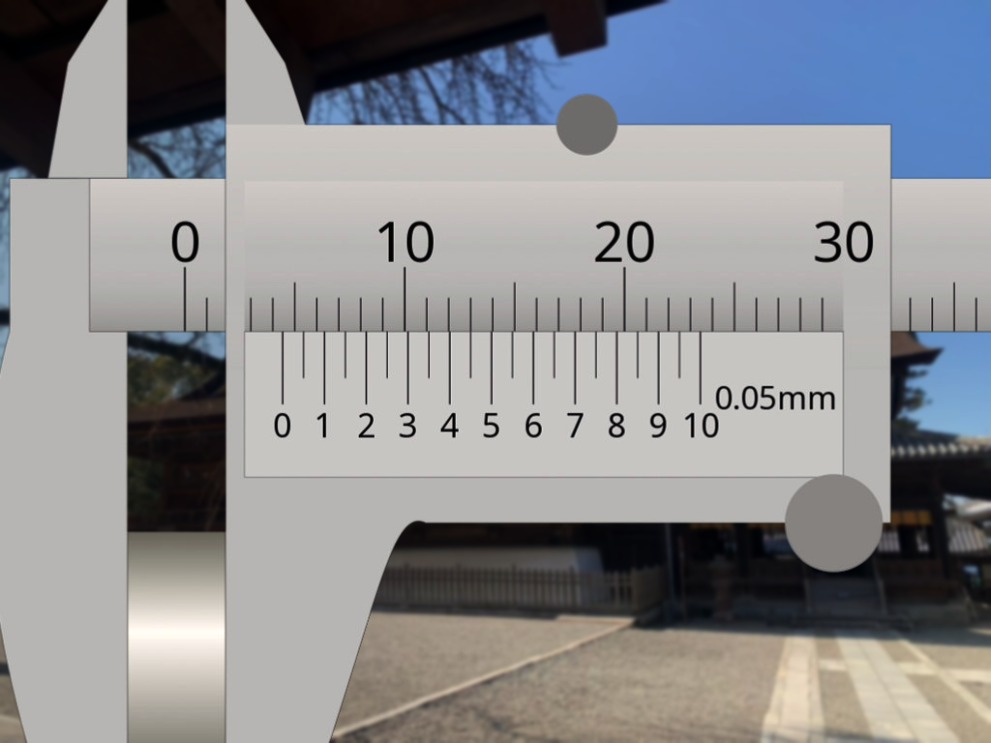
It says 4.45 mm
